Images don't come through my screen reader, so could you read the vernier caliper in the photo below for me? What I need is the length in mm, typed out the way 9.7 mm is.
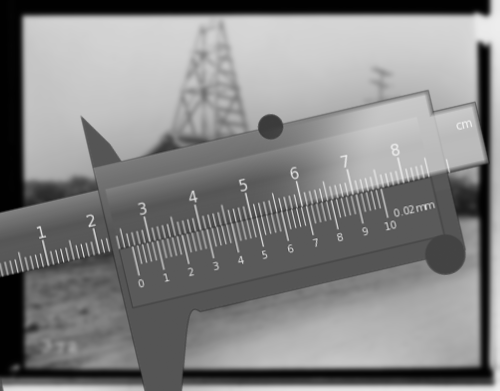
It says 26.5 mm
